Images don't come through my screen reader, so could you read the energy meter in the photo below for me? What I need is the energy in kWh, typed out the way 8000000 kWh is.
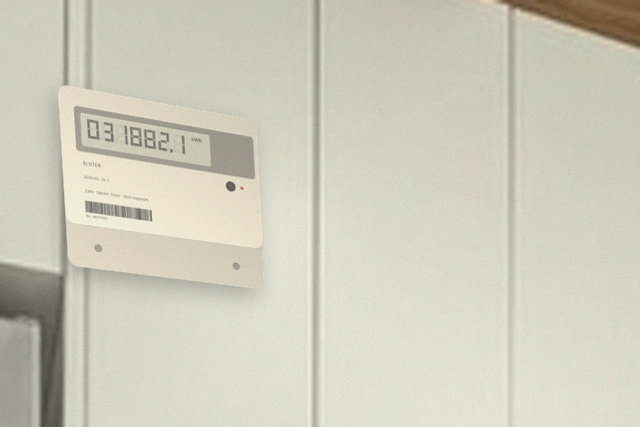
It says 31882.1 kWh
